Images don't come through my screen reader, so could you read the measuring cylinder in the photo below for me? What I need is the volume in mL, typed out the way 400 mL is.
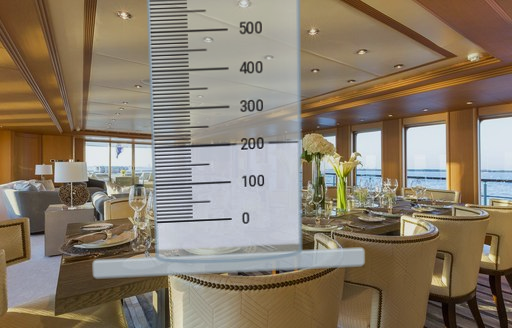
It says 200 mL
